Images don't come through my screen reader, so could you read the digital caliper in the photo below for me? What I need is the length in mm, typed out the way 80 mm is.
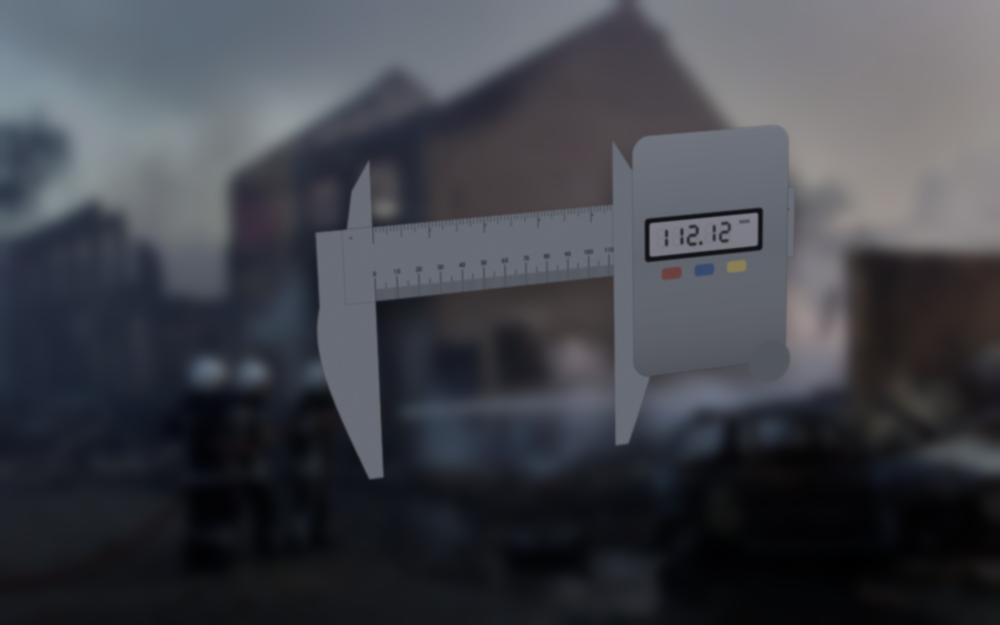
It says 112.12 mm
